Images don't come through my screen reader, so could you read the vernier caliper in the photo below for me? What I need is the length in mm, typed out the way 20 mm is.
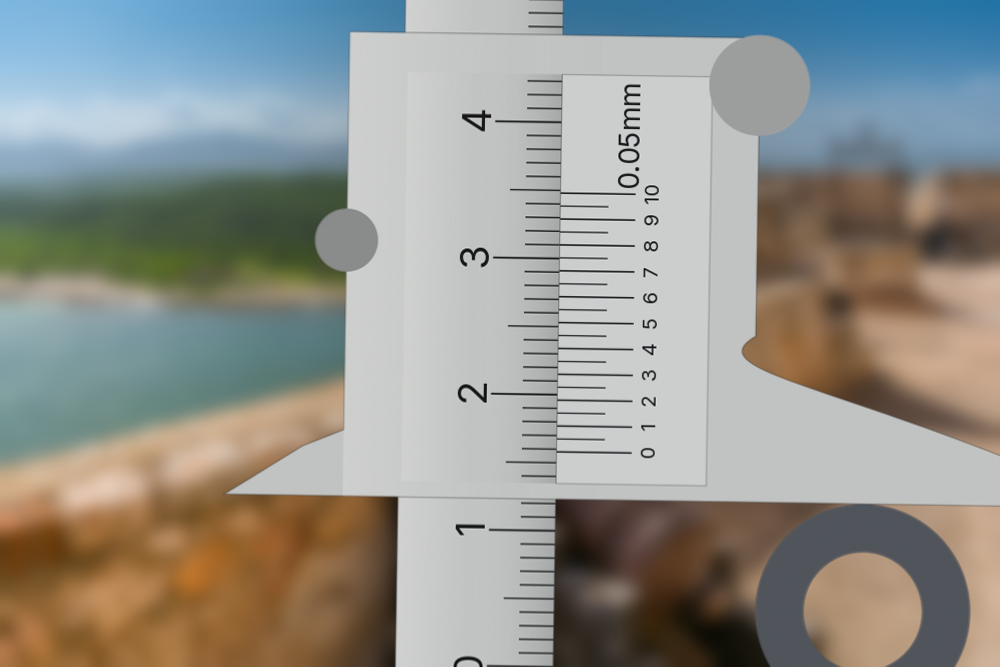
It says 15.8 mm
